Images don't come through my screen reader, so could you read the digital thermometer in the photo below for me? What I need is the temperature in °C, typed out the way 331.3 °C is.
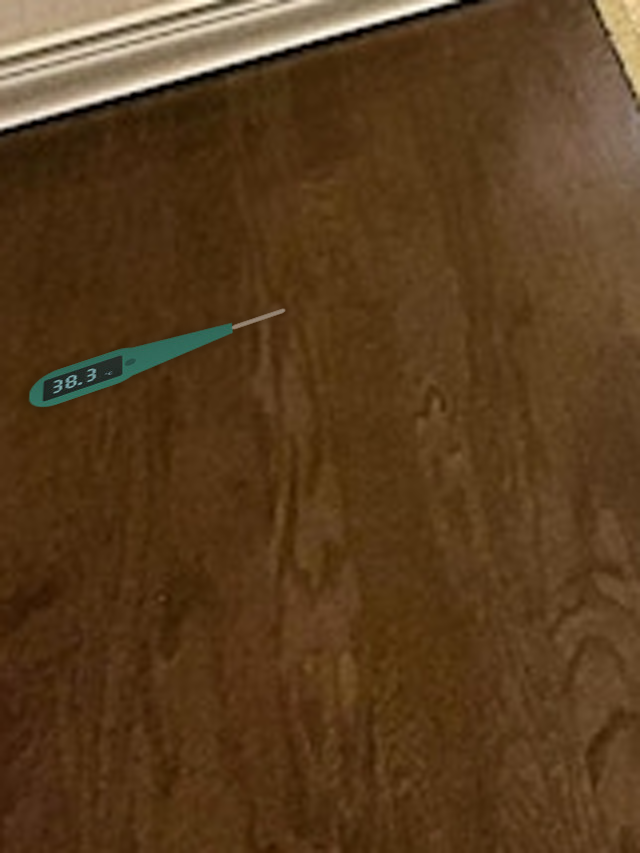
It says 38.3 °C
